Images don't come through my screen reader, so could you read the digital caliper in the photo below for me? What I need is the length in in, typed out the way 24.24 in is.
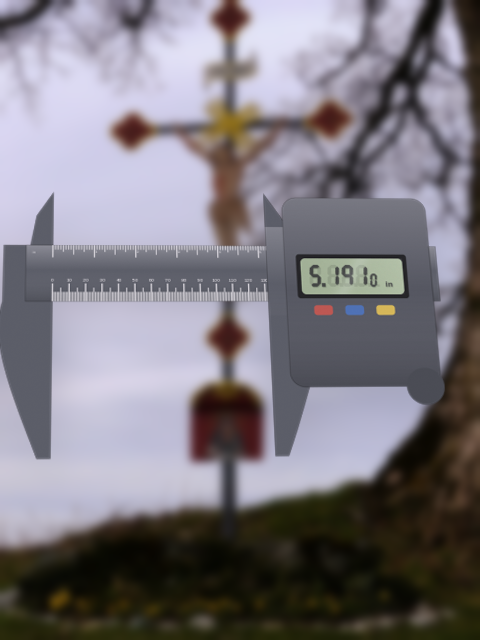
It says 5.1910 in
